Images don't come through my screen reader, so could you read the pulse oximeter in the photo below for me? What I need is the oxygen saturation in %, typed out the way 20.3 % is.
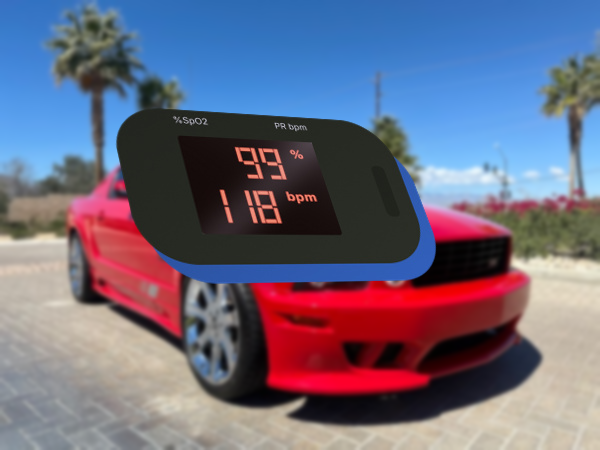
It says 99 %
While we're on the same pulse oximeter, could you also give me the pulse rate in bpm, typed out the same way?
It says 118 bpm
